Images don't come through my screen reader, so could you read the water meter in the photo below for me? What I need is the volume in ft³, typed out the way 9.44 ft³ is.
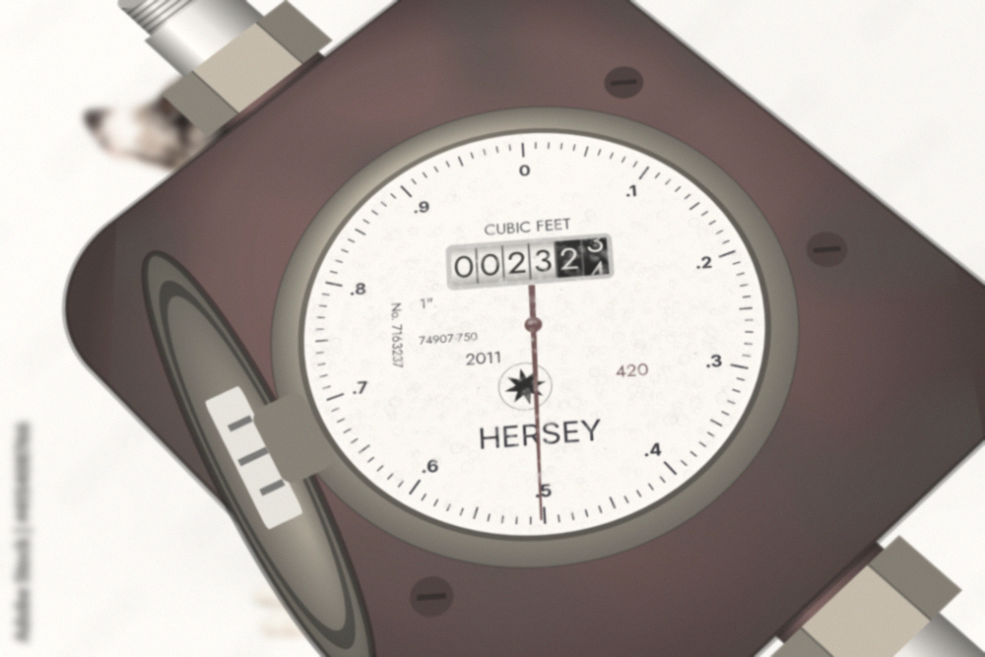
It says 2323.50 ft³
